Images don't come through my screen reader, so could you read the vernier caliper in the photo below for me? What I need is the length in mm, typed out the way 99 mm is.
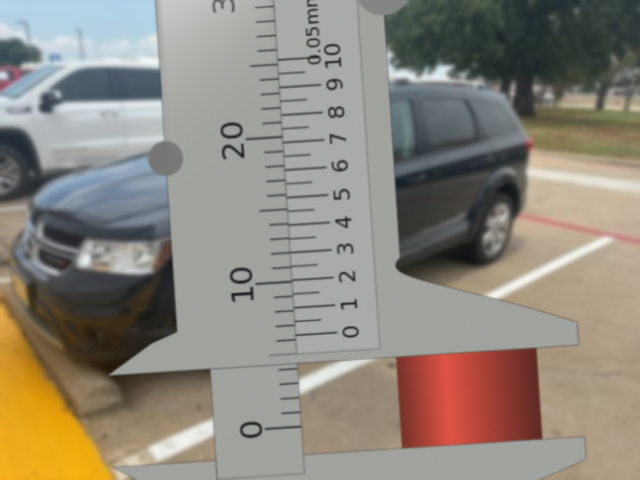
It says 6.3 mm
